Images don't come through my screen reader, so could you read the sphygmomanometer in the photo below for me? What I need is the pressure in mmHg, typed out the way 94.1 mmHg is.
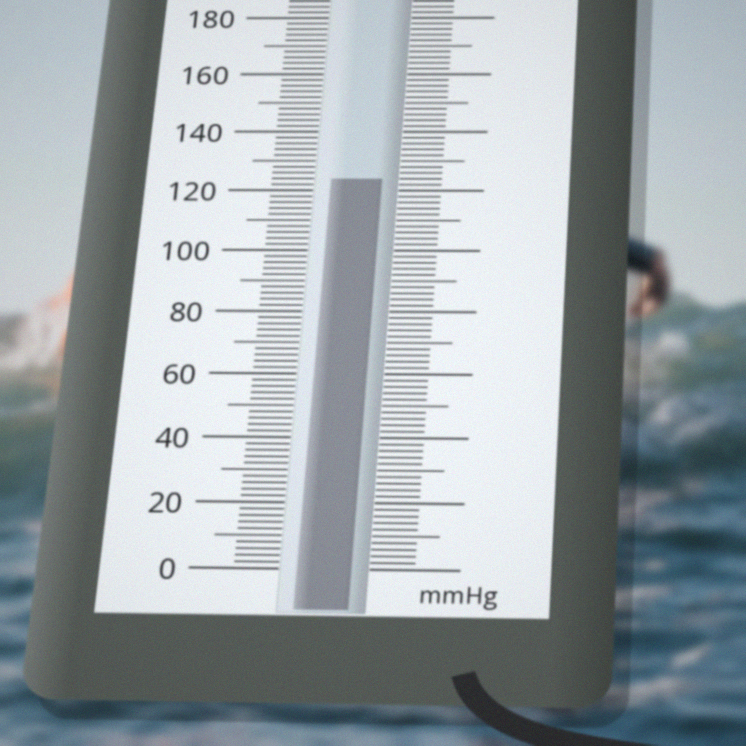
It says 124 mmHg
